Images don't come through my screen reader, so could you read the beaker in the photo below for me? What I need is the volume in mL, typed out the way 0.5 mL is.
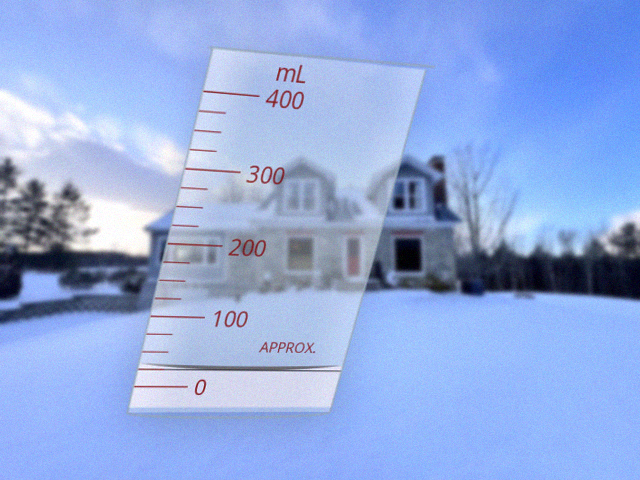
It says 25 mL
